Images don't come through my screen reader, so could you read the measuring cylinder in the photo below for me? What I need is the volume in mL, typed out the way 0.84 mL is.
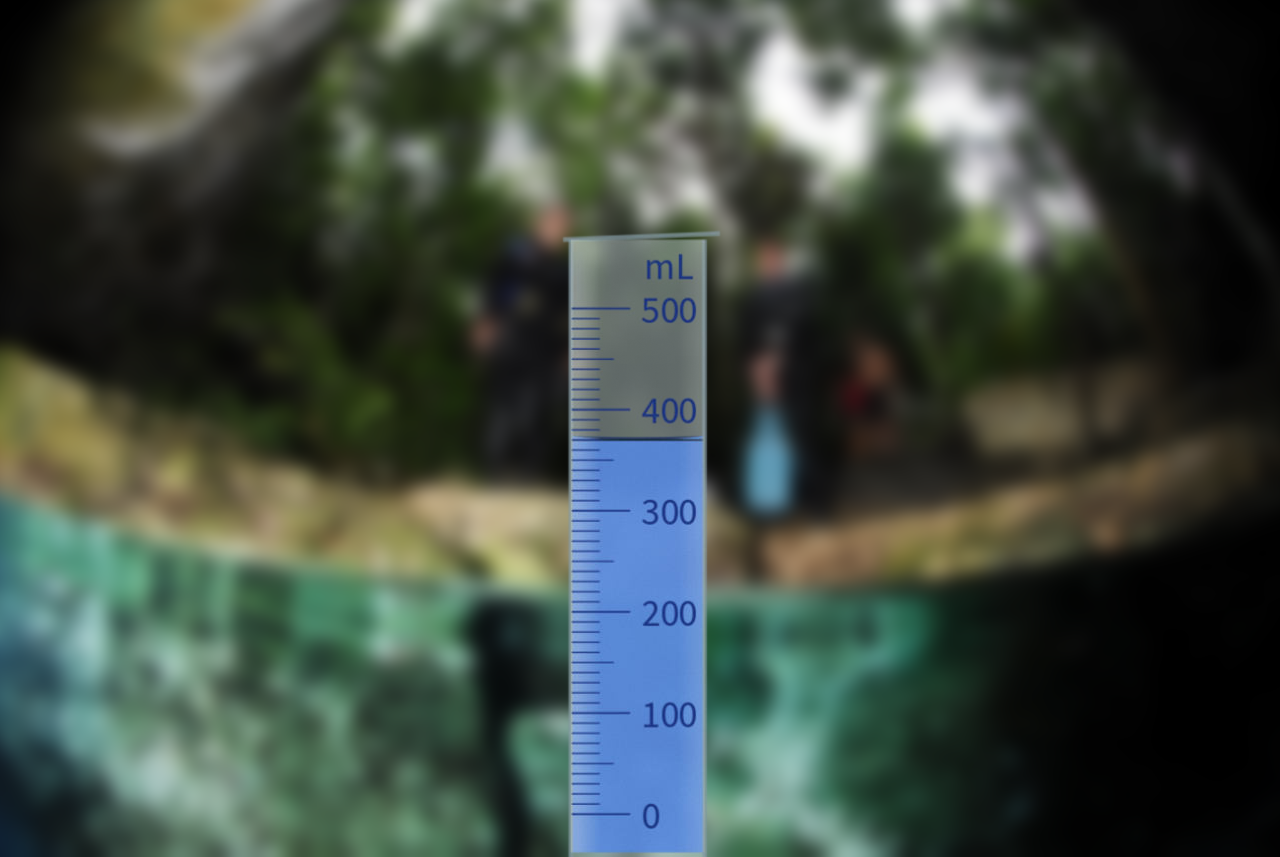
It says 370 mL
